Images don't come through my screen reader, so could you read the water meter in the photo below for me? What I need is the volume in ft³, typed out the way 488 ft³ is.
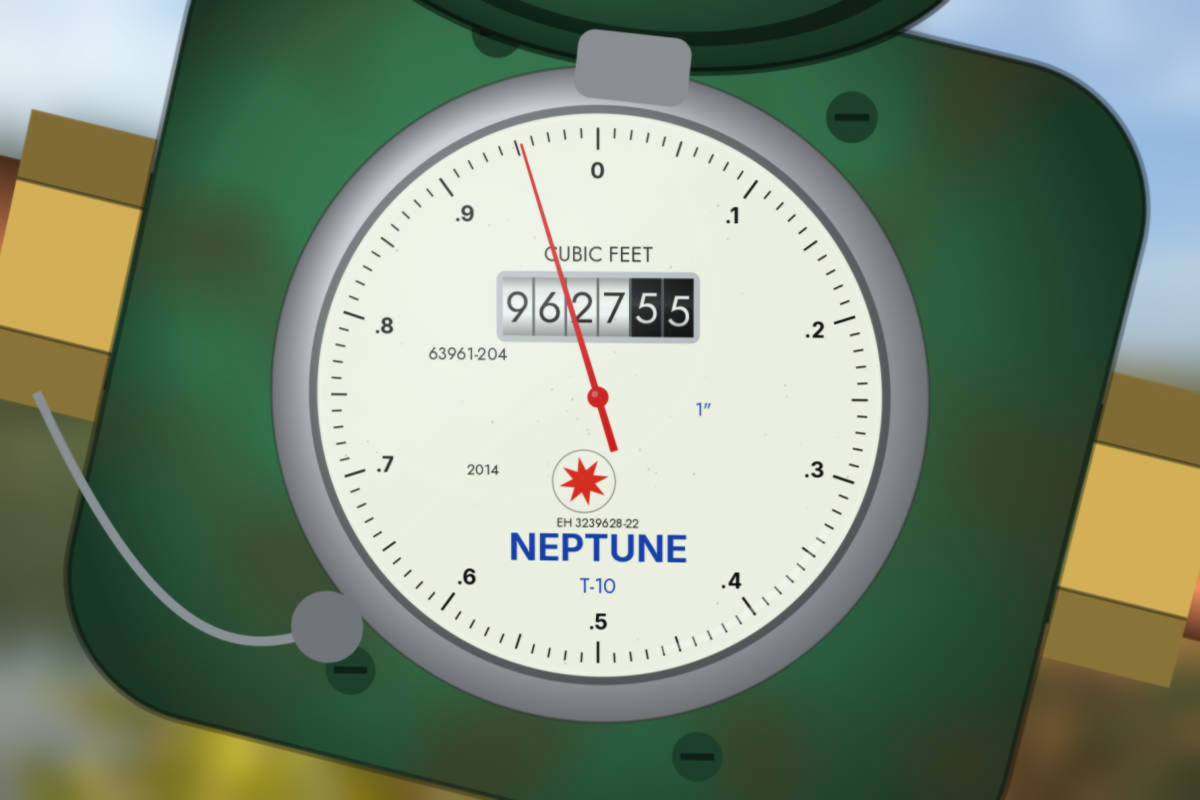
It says 962754.95 ft³
